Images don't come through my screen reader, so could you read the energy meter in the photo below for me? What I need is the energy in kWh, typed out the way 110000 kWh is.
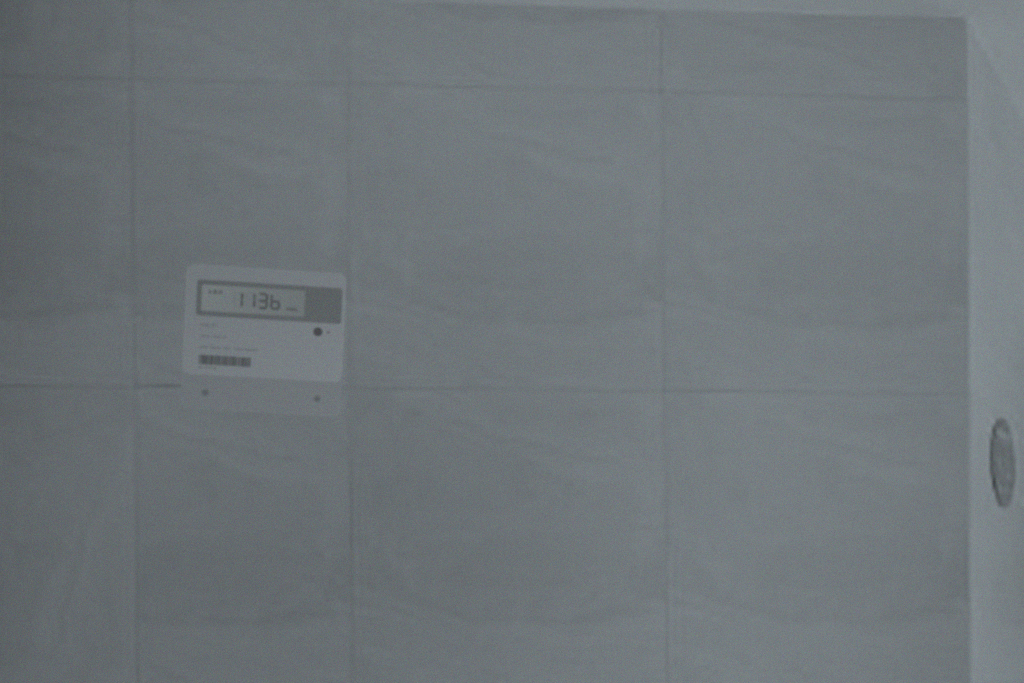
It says 1136 kWh
